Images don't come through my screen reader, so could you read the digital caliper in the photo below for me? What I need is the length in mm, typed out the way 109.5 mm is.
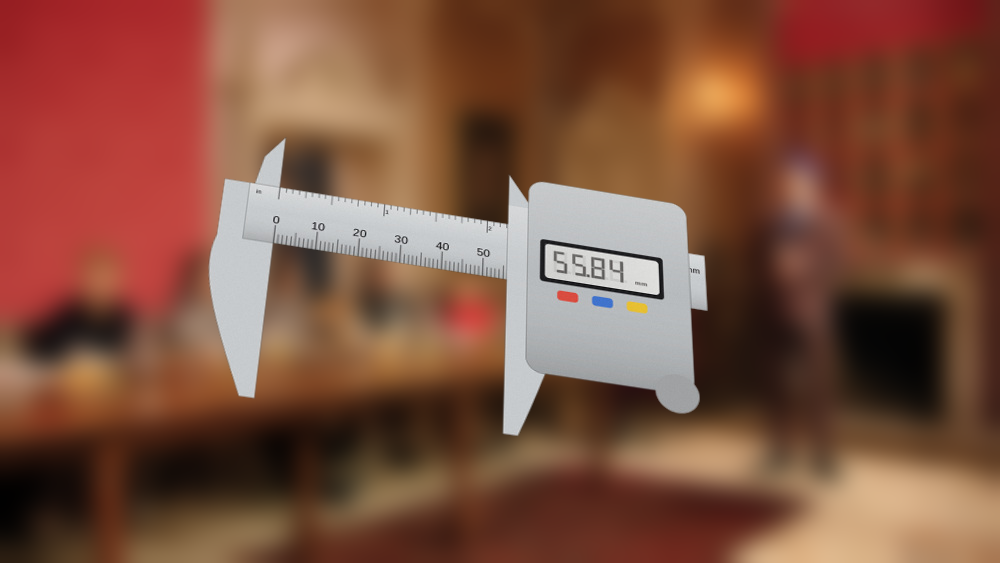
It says 55.84 mm
